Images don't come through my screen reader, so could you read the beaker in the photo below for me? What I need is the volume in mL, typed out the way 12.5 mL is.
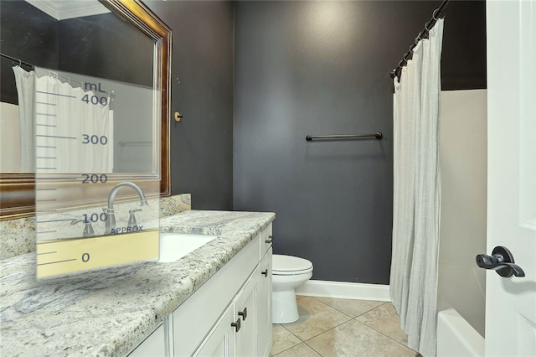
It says 50 mL
